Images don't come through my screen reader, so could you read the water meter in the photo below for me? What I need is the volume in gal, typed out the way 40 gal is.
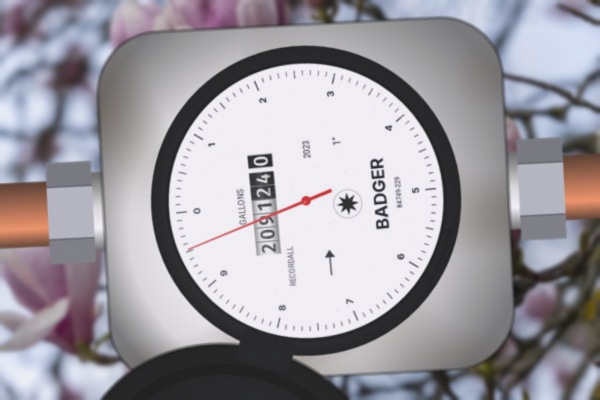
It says 2091239.5 gal
